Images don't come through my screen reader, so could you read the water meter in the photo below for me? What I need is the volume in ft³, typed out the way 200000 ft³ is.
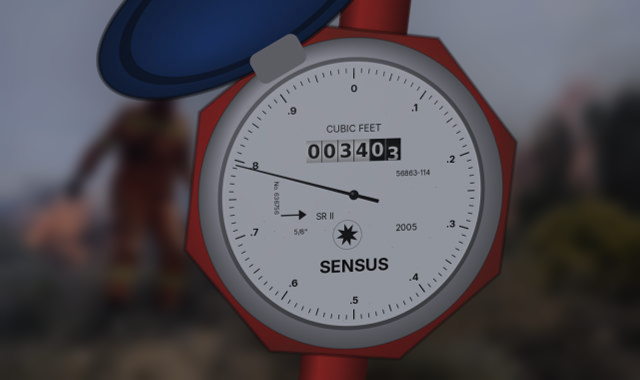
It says 3402.79 ft³
